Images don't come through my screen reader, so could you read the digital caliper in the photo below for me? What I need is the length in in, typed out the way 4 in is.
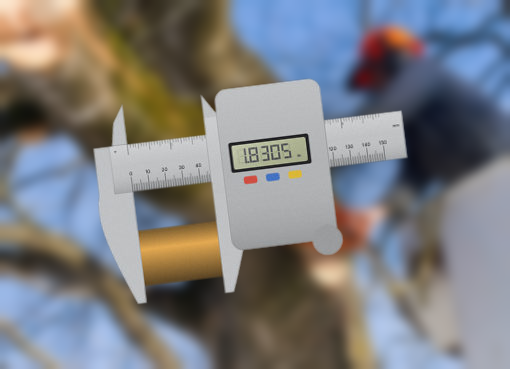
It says 1.8305 in
